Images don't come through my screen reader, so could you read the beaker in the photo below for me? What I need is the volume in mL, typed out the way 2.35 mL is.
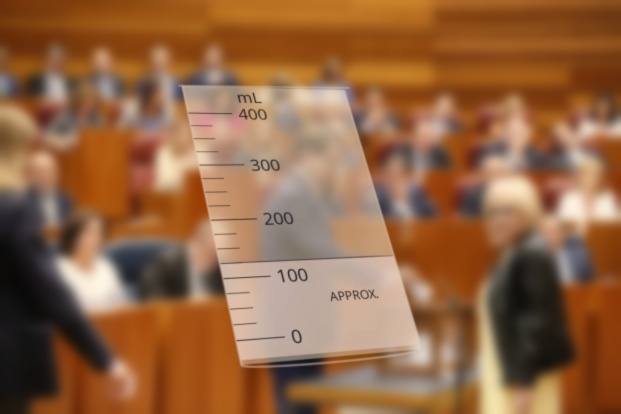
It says 125 mL
